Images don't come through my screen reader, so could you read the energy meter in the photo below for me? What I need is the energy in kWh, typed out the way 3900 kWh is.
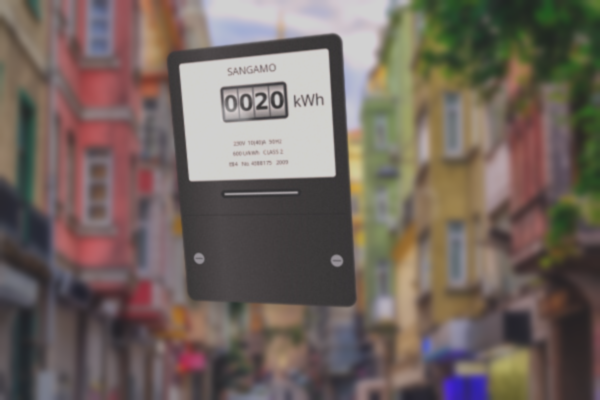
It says 20 kWh
